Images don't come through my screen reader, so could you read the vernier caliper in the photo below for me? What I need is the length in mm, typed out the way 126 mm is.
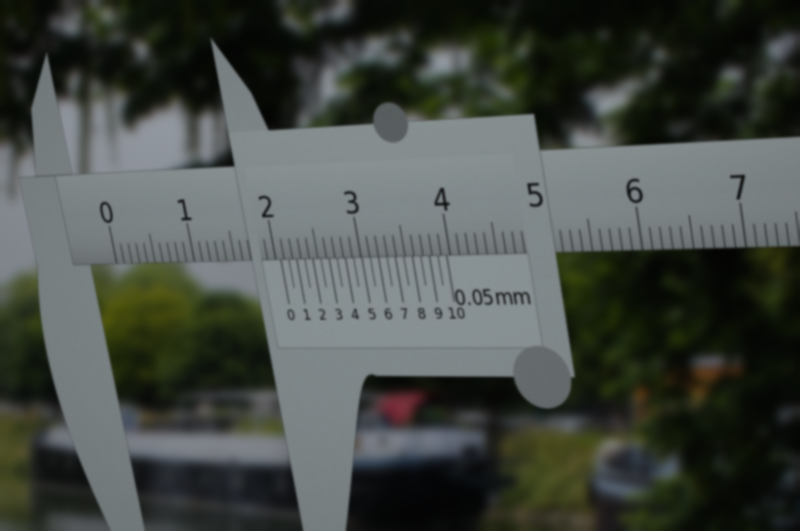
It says 20.6 mm
